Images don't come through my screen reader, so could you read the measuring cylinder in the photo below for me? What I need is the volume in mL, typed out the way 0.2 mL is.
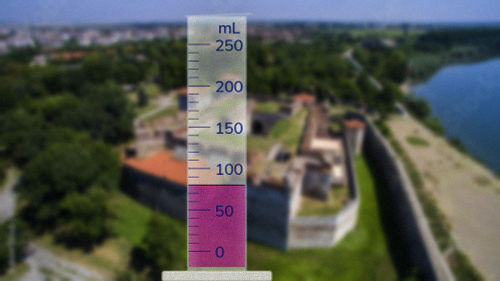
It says 80 mL
